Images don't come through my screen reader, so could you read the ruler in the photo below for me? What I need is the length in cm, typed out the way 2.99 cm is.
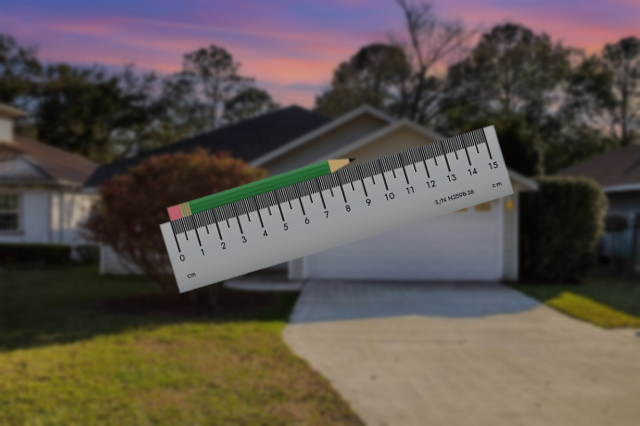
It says 9 cm
